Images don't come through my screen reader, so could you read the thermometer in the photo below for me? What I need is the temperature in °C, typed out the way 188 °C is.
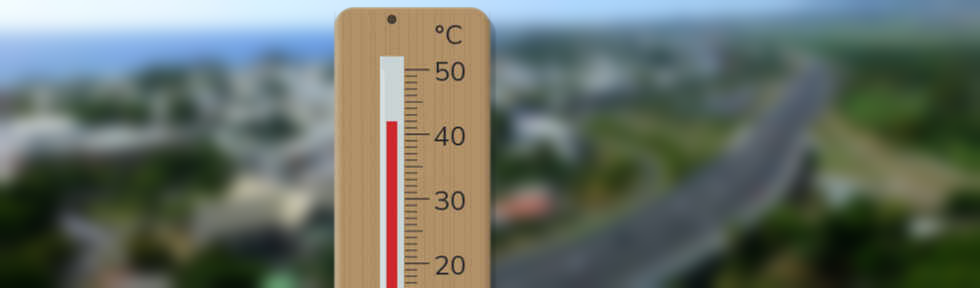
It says 42 °C
